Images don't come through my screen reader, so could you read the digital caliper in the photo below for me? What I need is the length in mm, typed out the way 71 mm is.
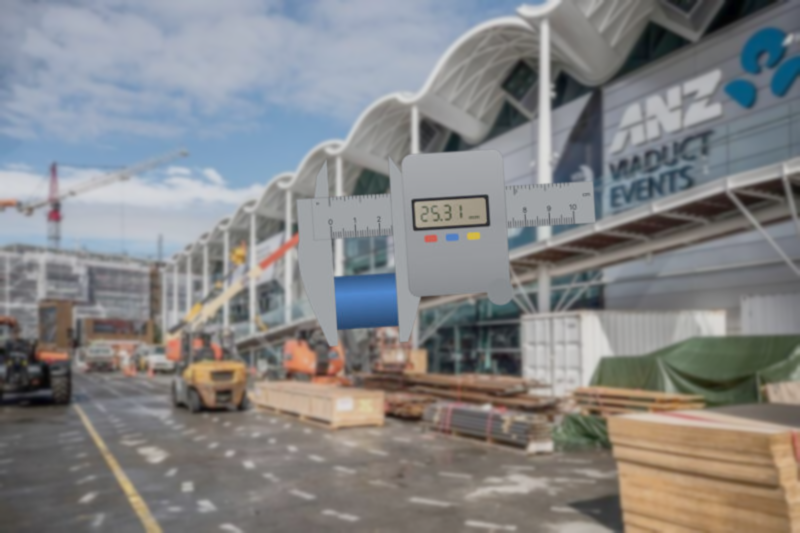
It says 25.31 mm
